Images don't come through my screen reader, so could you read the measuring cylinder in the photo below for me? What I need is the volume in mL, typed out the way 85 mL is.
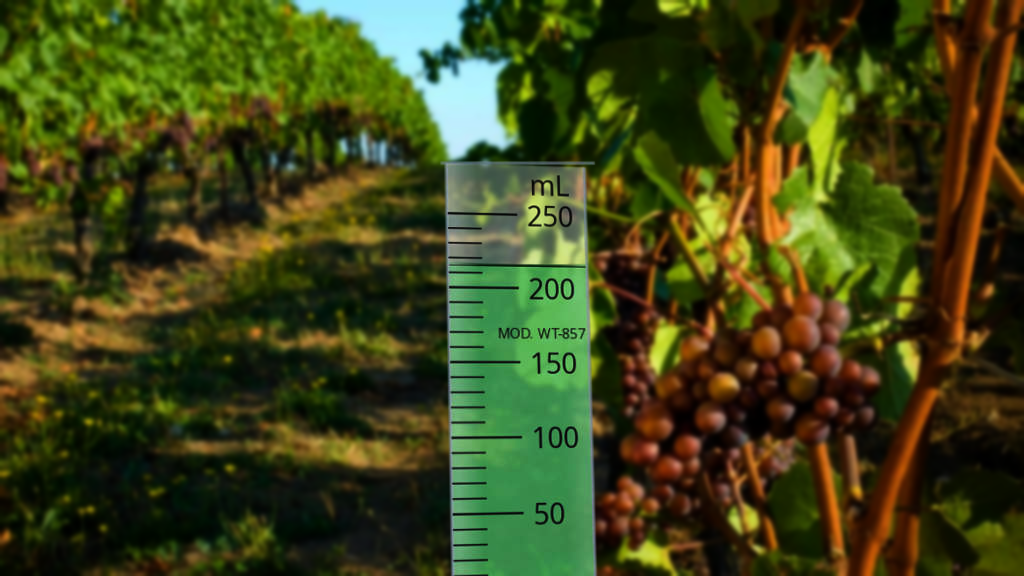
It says 215 mL
